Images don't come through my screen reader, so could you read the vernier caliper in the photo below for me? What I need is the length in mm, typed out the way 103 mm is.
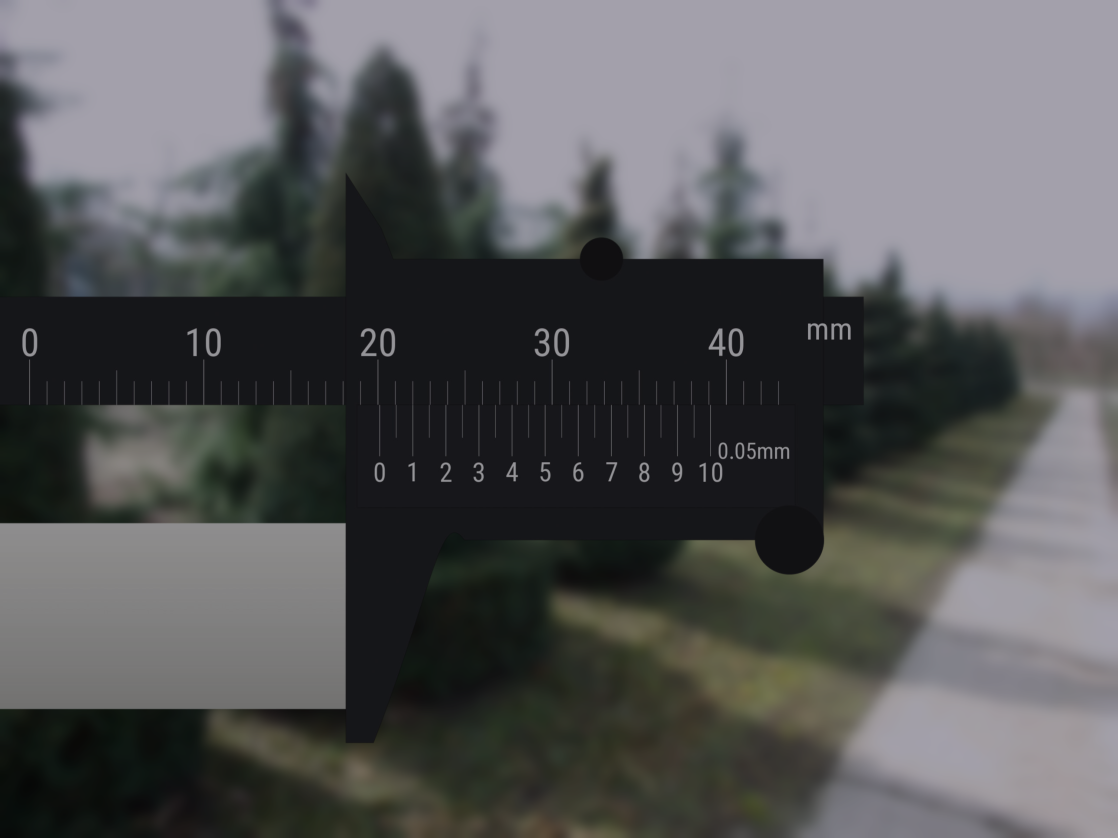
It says 20.1 mm
